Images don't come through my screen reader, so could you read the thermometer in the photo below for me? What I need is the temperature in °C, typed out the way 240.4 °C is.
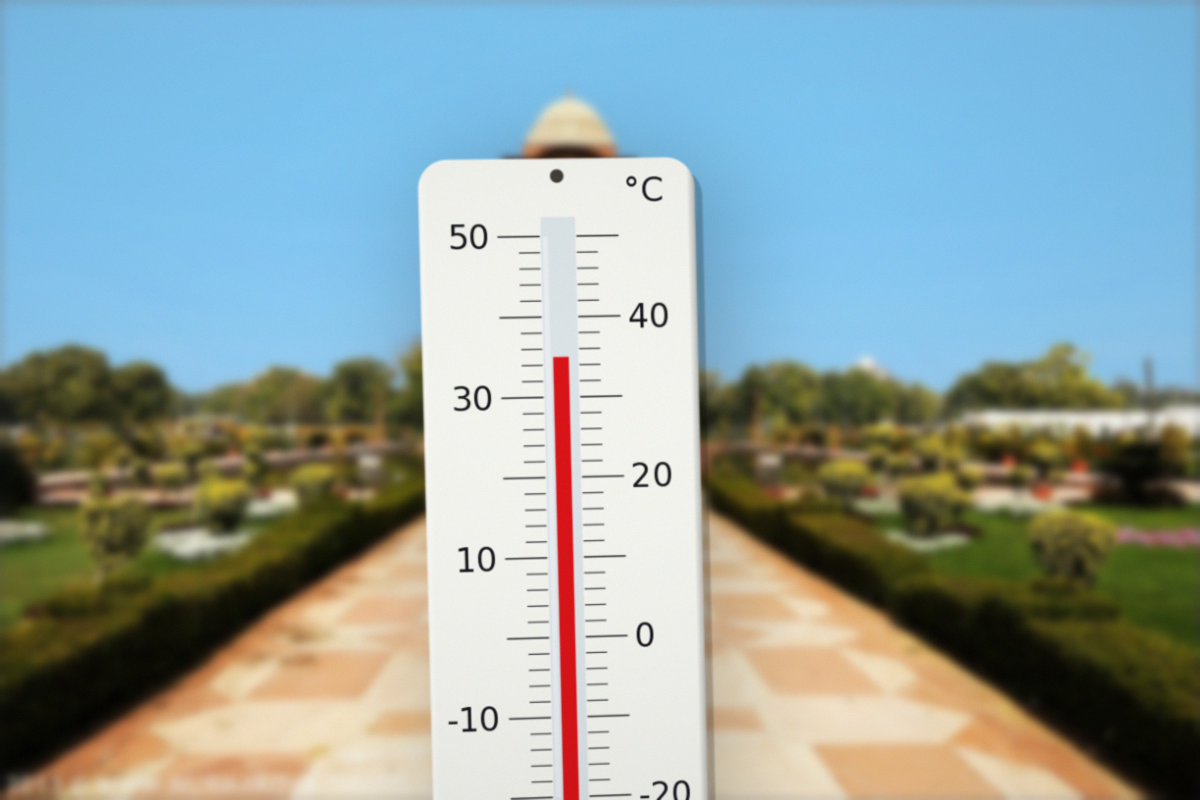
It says 35 °C
